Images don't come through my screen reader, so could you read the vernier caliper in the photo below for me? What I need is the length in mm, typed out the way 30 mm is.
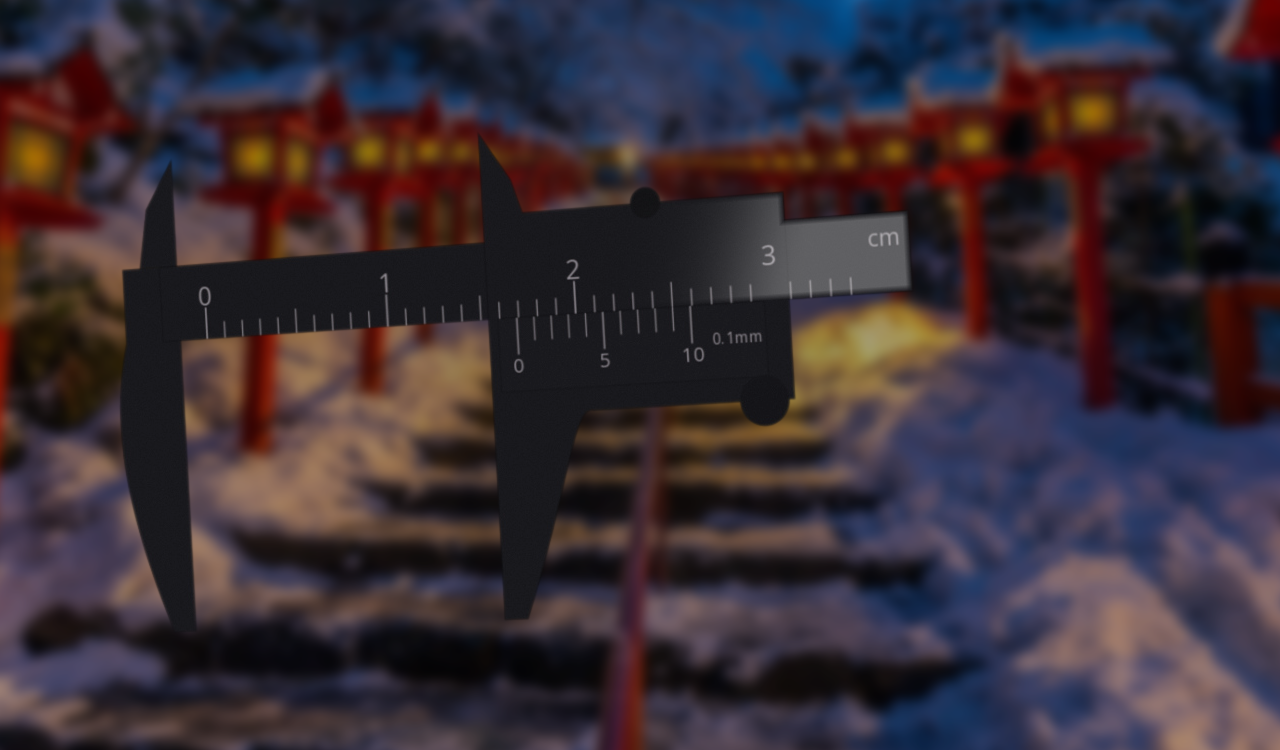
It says 16.9 mm
